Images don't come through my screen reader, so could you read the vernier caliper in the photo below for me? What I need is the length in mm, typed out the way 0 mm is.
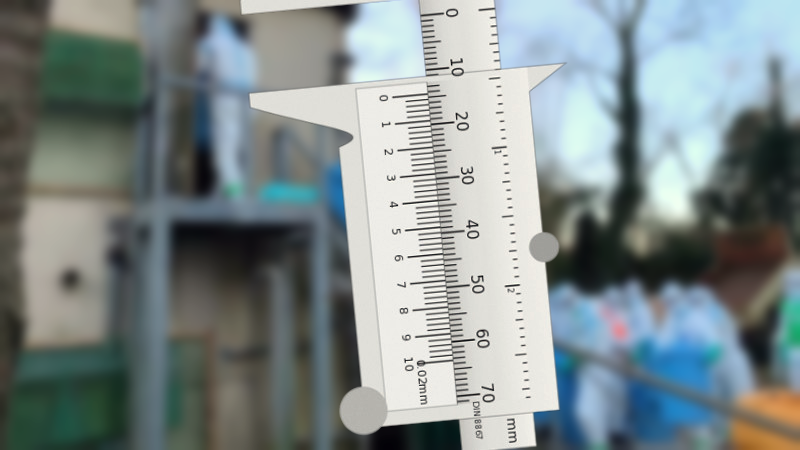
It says 14.4 mm
